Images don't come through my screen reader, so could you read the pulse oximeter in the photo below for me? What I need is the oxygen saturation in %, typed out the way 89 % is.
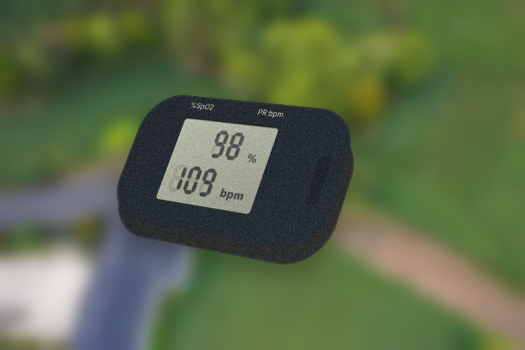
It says 98 %
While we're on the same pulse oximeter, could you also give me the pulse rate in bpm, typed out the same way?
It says 109 bpm
